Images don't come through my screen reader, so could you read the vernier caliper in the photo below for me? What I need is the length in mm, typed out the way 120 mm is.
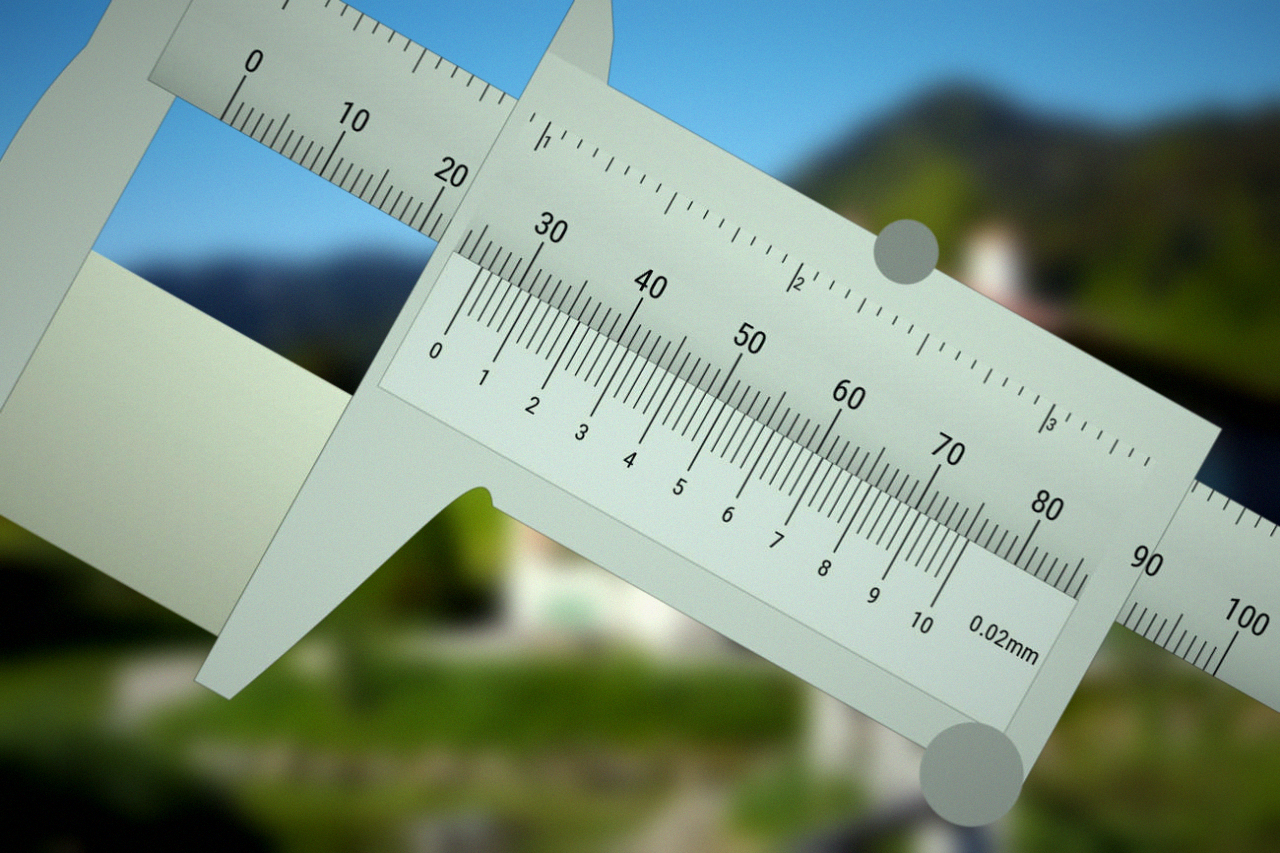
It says 26.4 mm
